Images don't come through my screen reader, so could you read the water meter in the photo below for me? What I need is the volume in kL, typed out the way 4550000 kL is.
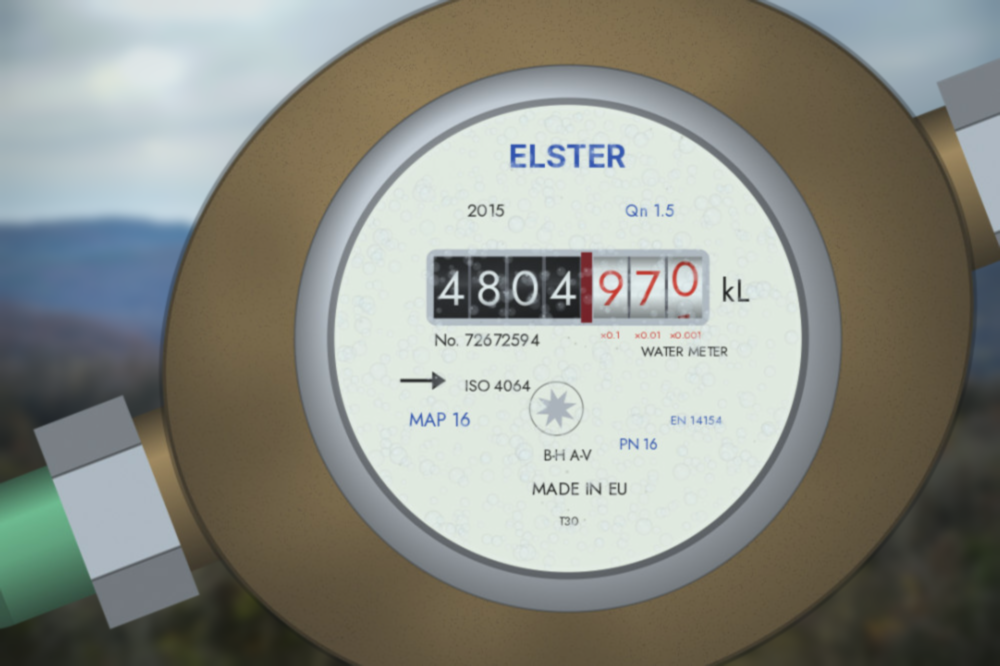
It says 4804.970 kL
